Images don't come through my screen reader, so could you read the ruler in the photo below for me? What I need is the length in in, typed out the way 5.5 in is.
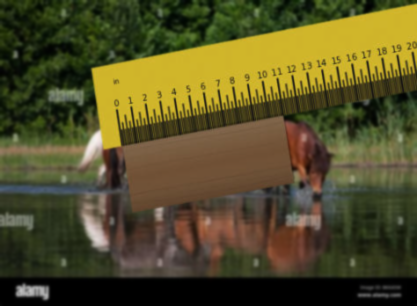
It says 11 in
